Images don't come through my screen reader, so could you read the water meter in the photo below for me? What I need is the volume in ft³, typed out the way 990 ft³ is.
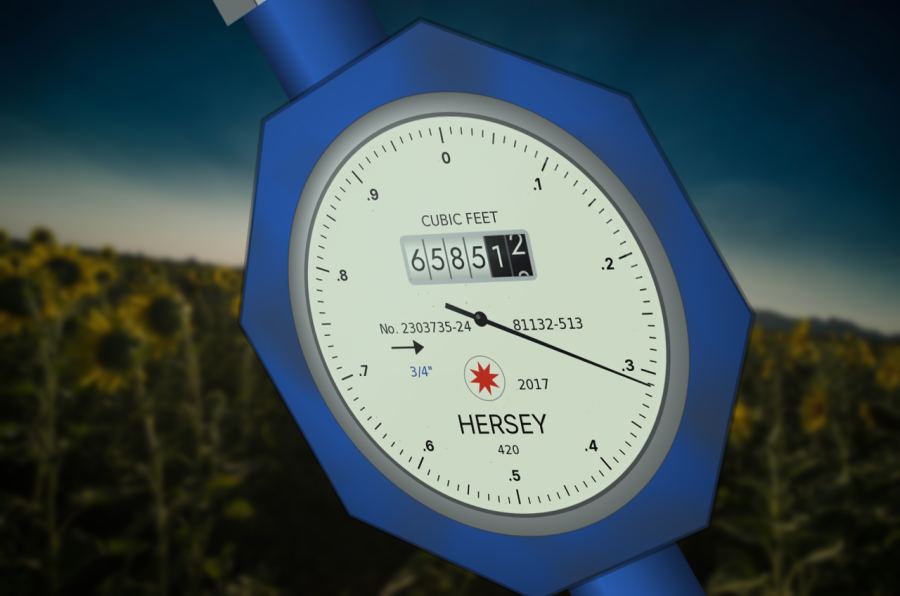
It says 658512.31 ft³
